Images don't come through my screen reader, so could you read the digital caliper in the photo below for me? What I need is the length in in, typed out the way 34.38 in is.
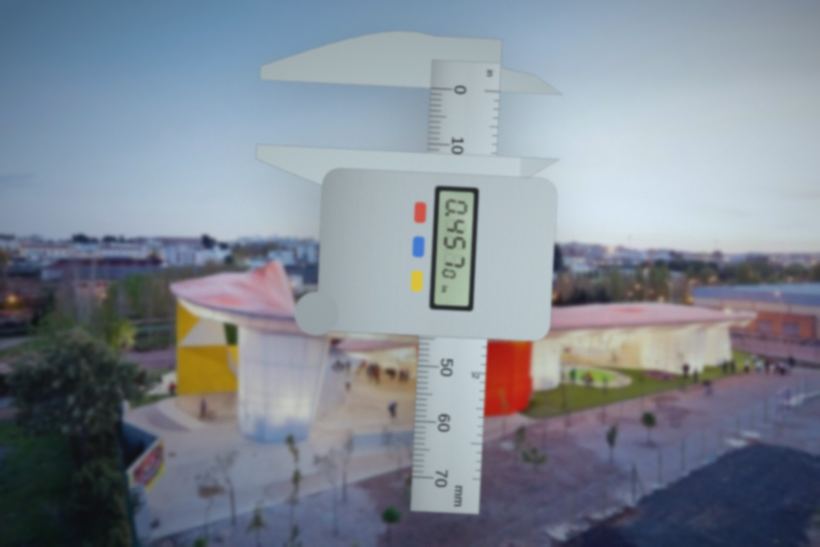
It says 0.4570 in
